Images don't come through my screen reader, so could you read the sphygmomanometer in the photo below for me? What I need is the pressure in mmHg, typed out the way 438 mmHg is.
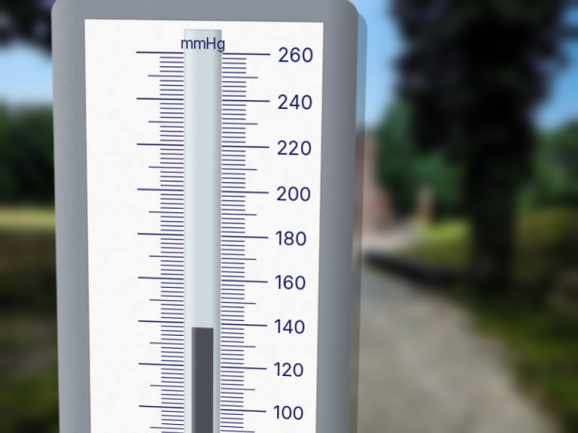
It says 138 mmHg
